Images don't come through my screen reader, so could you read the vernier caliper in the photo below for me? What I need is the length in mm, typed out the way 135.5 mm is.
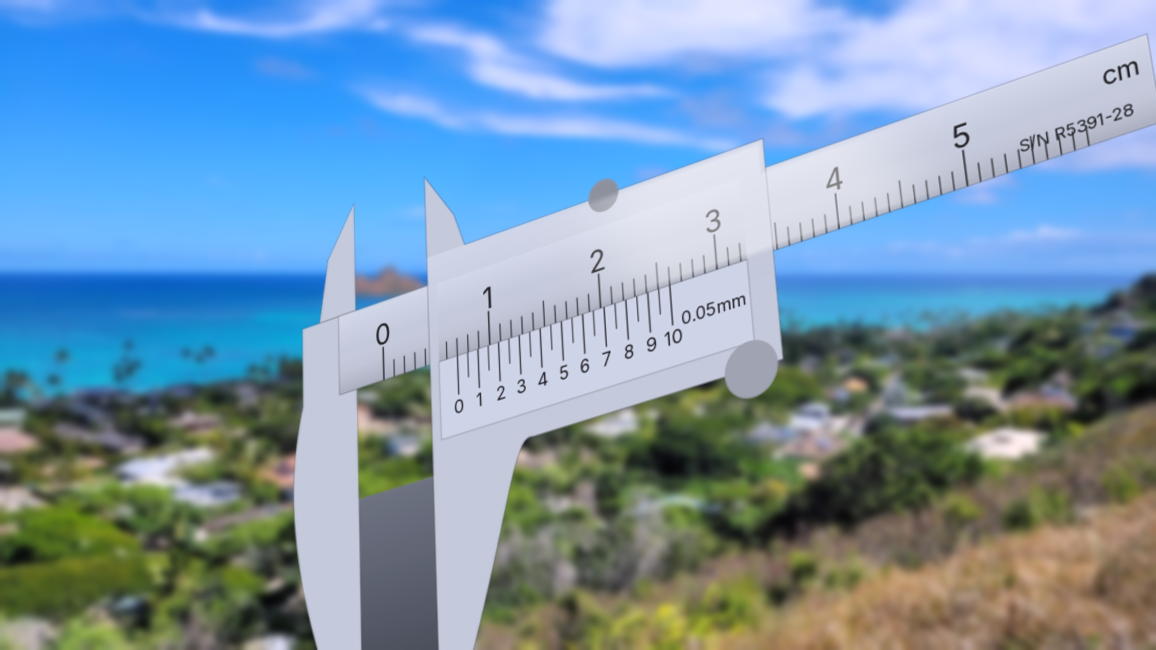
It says 7.0 mm
